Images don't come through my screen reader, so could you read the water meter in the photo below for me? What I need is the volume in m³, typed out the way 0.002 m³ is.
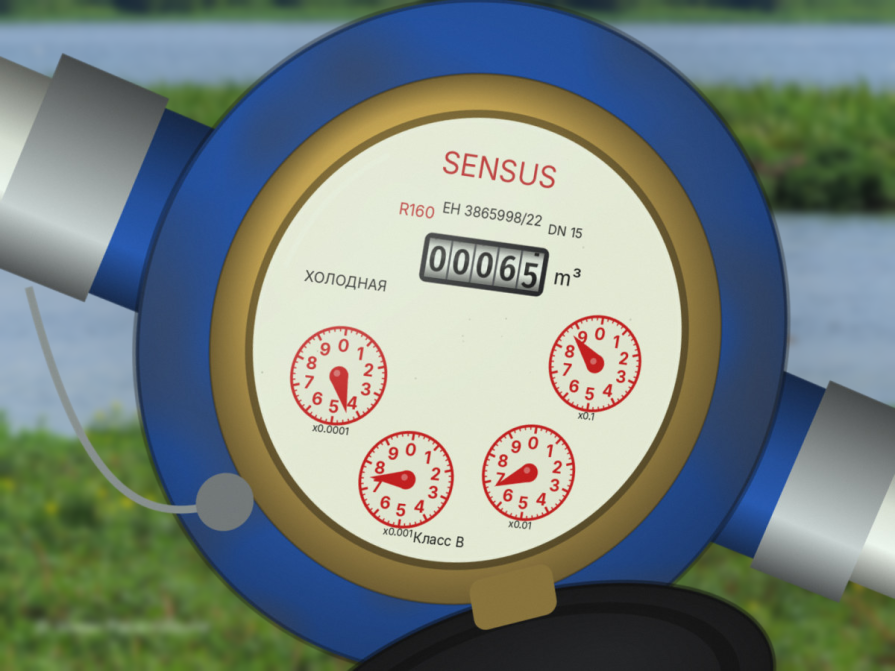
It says 64.8674 m³
